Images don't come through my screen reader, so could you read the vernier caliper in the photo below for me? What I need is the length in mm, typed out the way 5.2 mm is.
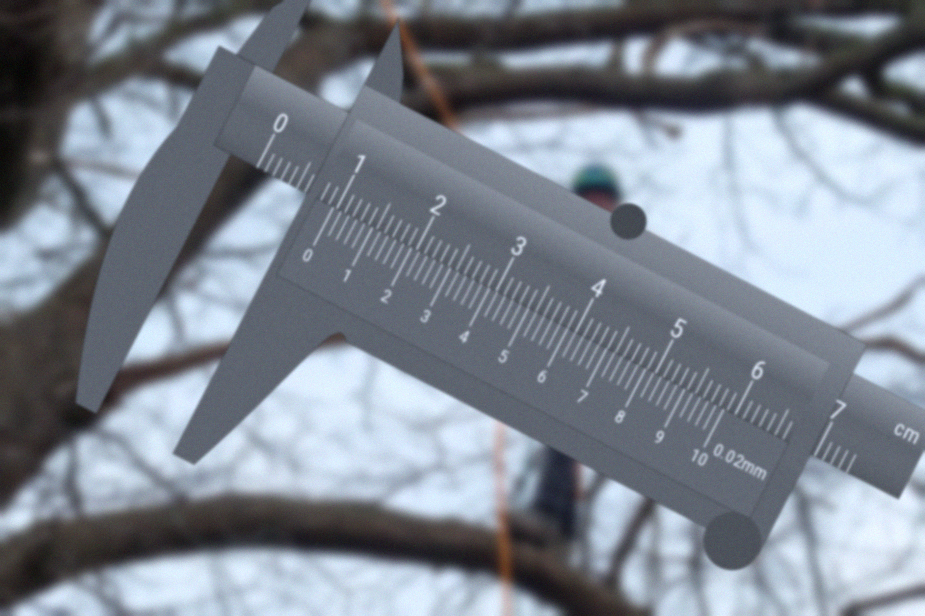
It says 9.6 mm
